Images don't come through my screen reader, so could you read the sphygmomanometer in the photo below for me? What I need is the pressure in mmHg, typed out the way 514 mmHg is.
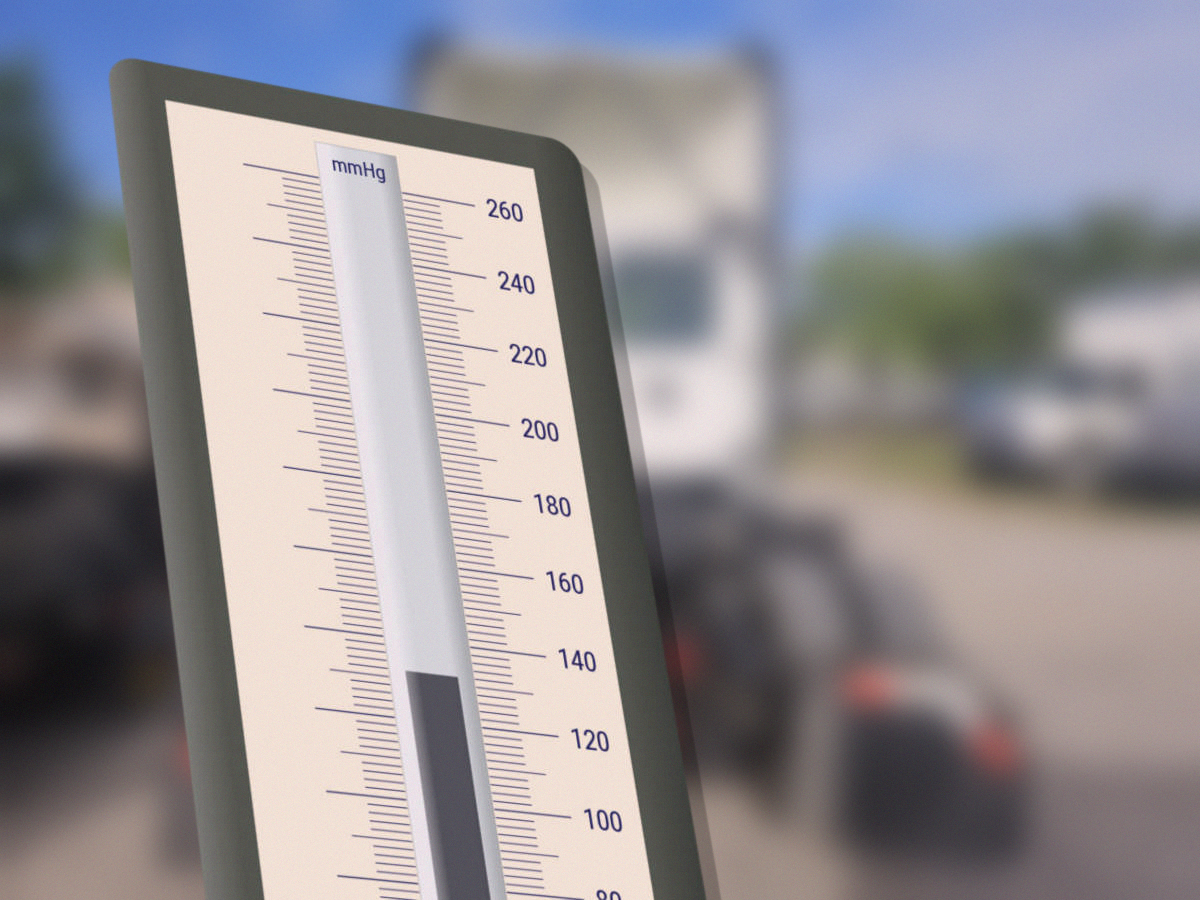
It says 132 mmHg
